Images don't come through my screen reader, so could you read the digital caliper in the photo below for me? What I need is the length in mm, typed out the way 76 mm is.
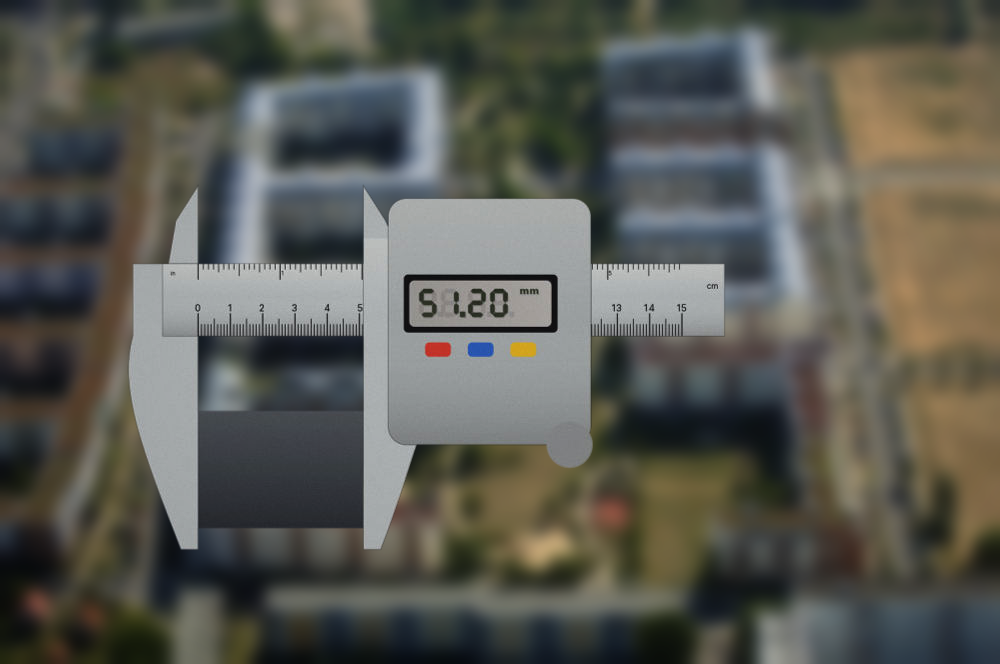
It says 51.20 mm
